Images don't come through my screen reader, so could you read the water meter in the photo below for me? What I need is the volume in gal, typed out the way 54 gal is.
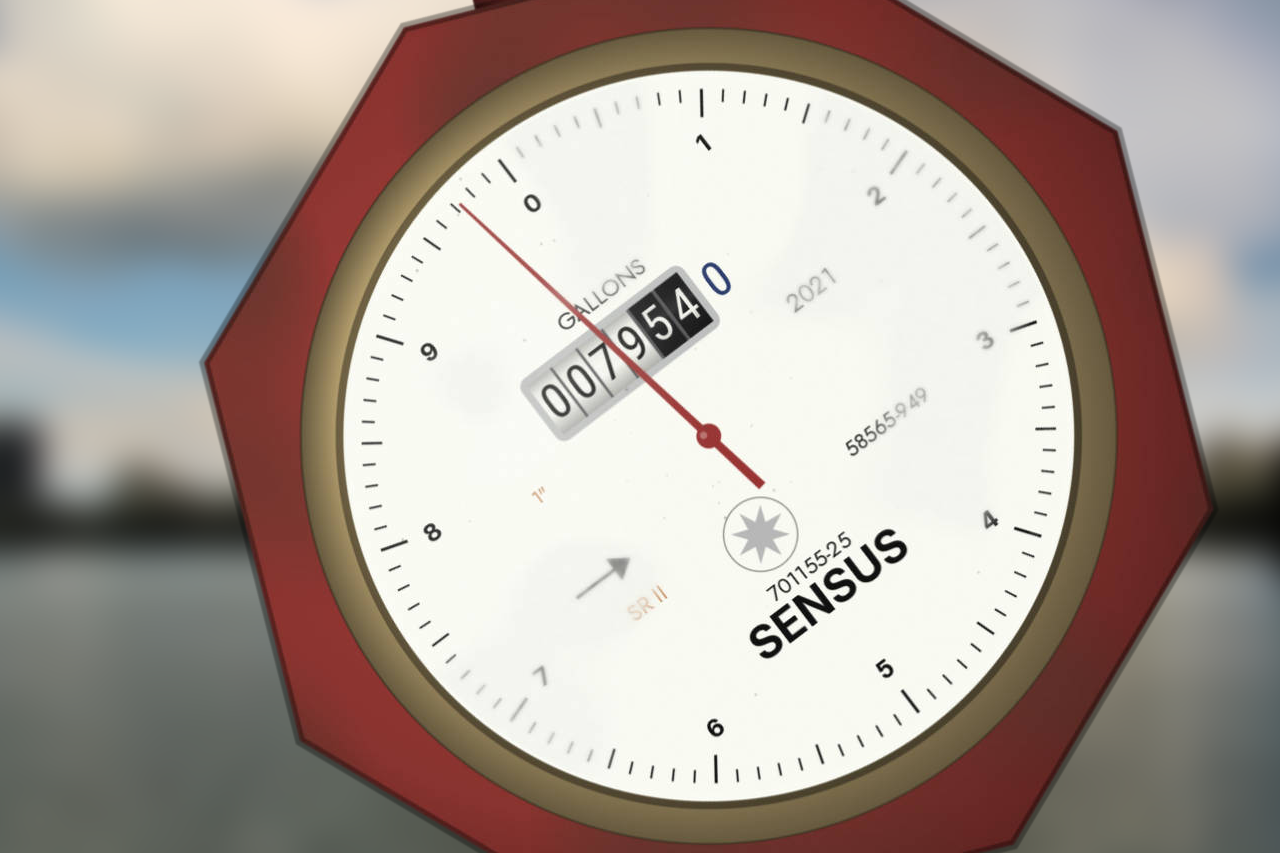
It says 79539.7 gal
